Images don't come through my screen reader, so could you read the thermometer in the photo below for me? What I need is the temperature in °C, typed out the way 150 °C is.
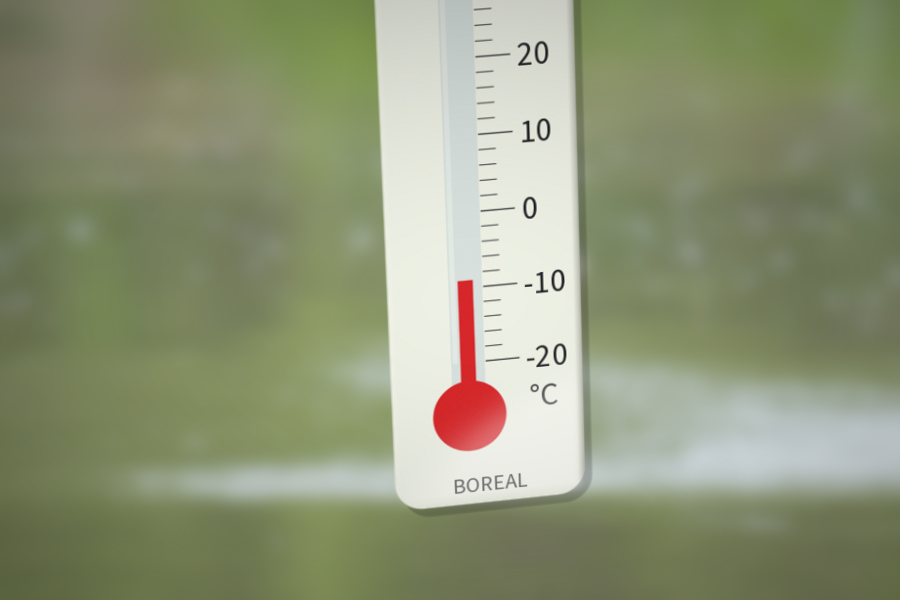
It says -9 °C
